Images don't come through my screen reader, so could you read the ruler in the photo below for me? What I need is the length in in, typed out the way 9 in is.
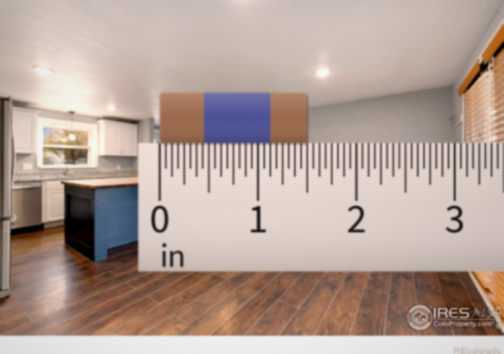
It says 1.5 in
